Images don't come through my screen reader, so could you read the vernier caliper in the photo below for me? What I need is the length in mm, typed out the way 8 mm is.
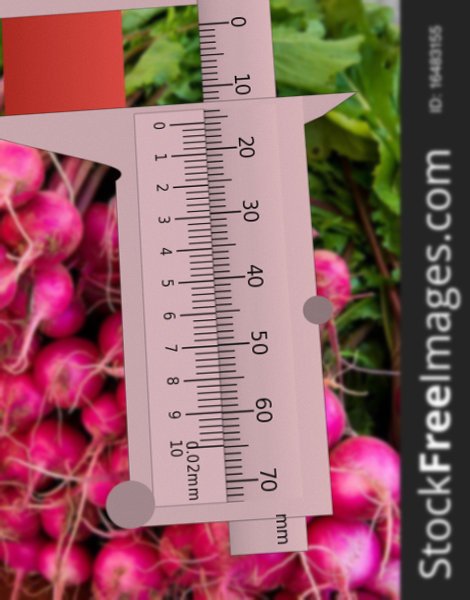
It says 15.8 mm
